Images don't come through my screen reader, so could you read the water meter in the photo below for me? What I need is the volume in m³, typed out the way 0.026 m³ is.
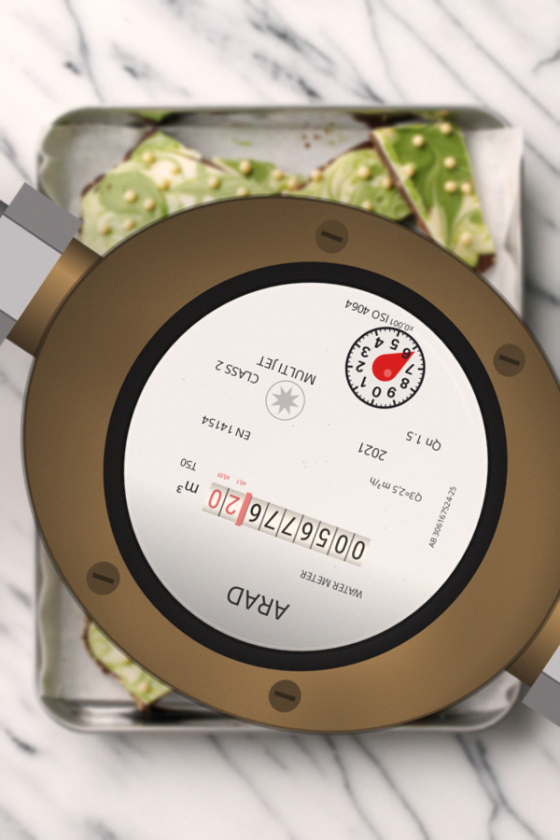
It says 56776.206 m³
